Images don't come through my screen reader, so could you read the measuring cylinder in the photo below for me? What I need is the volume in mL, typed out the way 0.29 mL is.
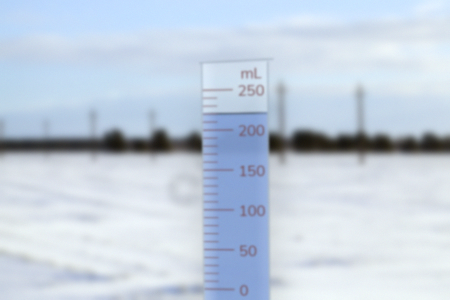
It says 220 mL
